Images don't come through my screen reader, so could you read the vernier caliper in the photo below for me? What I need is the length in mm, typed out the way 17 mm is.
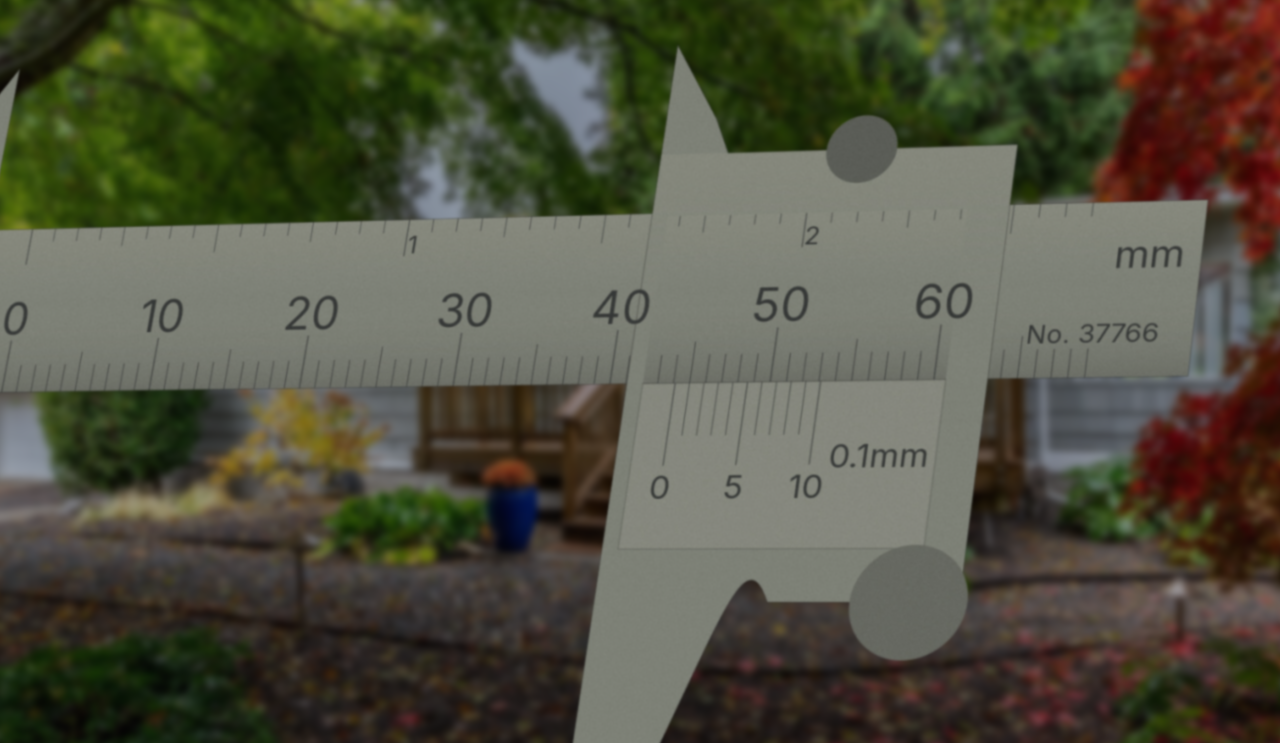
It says 44.1 mm
